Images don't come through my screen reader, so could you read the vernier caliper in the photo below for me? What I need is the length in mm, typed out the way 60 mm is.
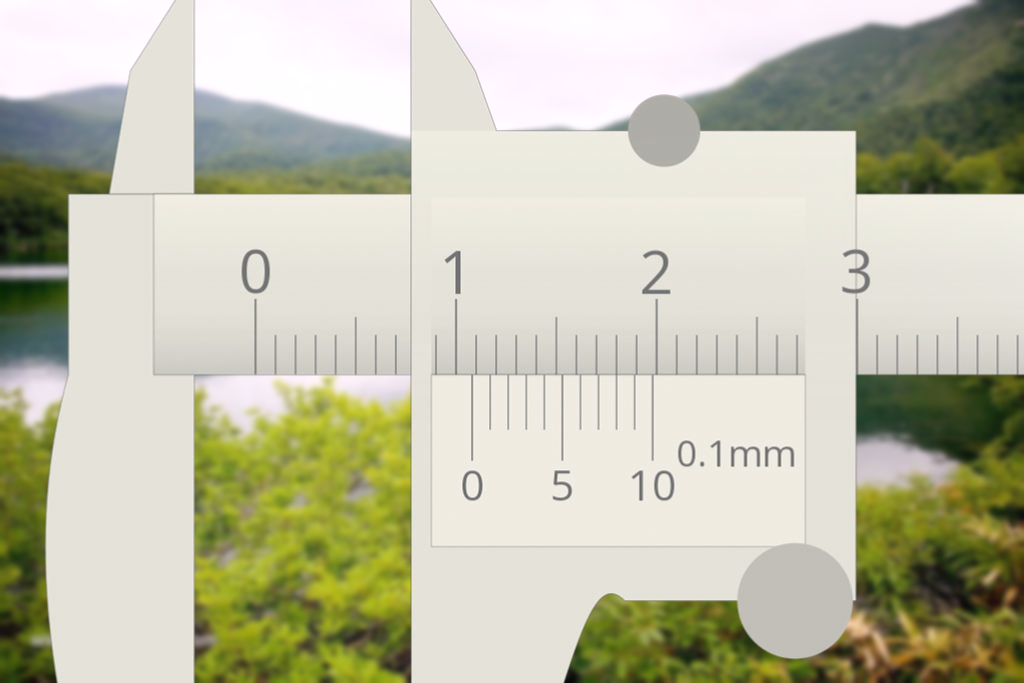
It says 10.8 mm
